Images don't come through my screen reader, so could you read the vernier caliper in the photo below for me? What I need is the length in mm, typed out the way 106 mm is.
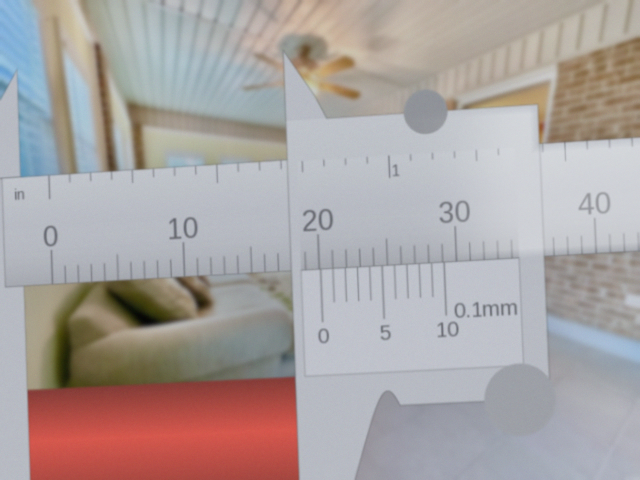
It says 20.1 mm
